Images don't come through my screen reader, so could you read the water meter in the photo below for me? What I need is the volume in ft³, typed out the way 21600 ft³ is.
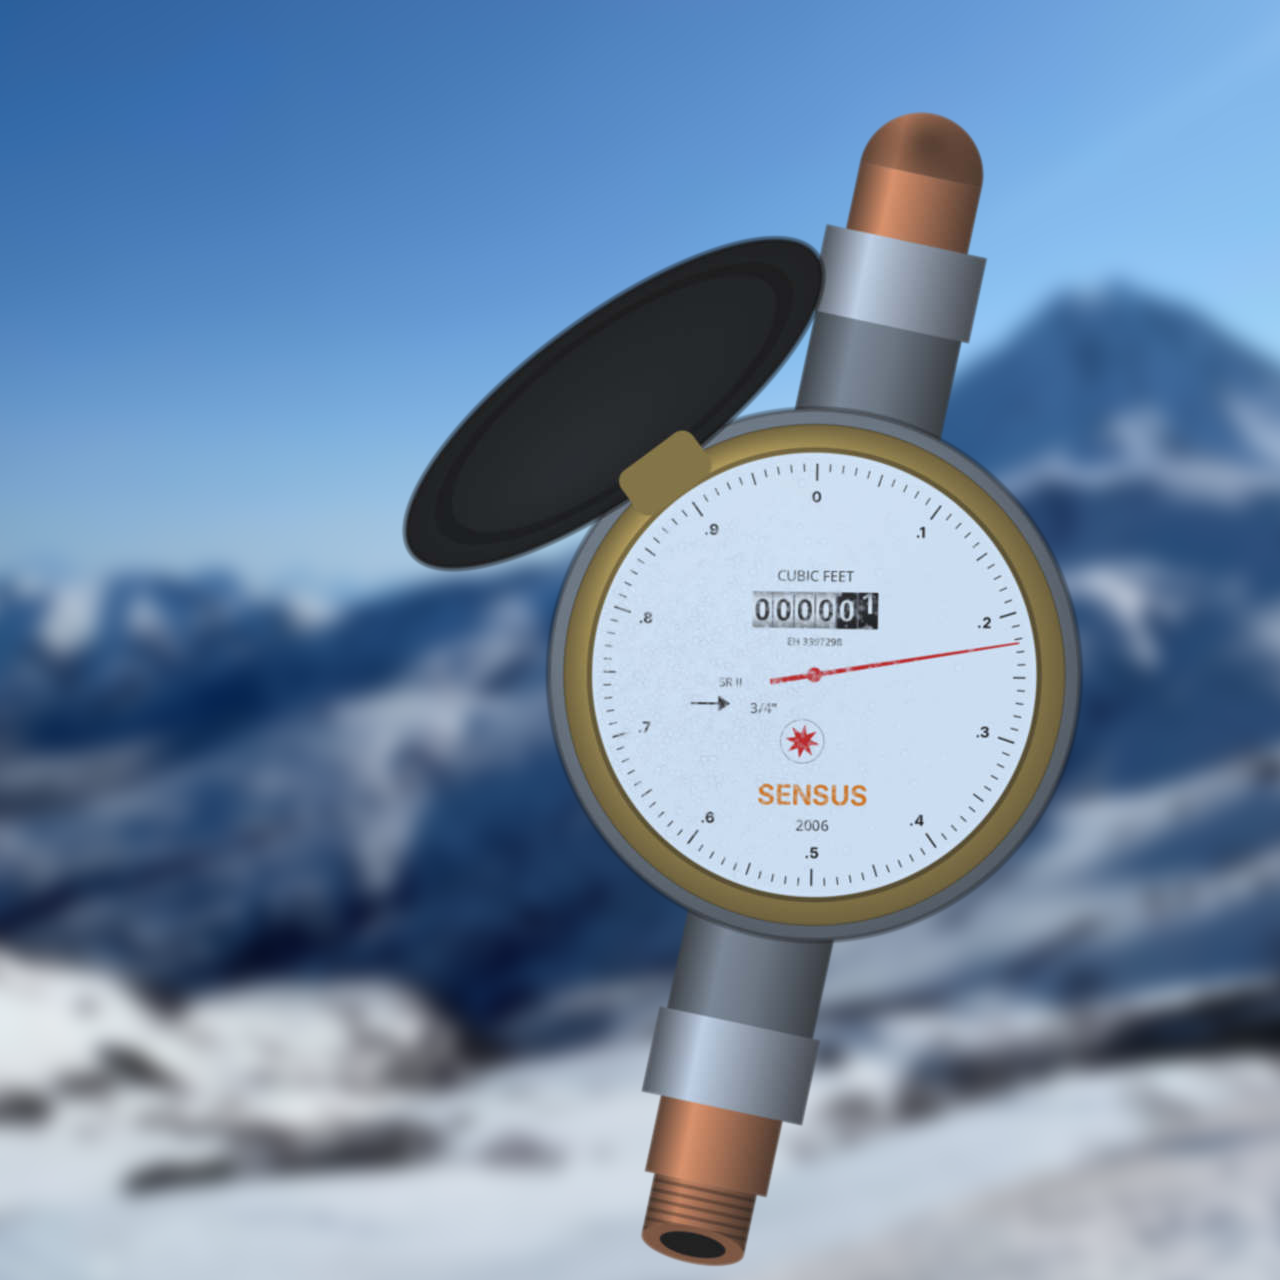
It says 1.22 ft³
